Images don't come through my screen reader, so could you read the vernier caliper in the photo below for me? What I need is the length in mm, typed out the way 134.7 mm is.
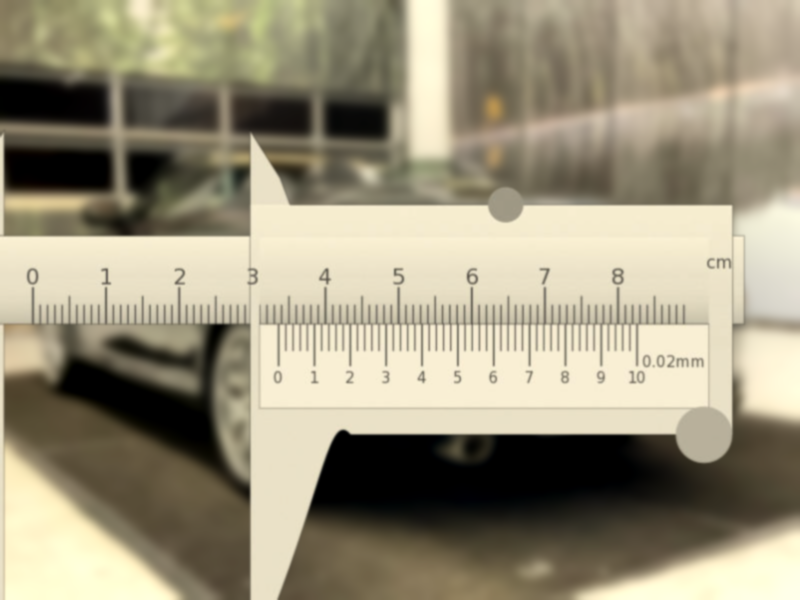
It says 33.6 mm
